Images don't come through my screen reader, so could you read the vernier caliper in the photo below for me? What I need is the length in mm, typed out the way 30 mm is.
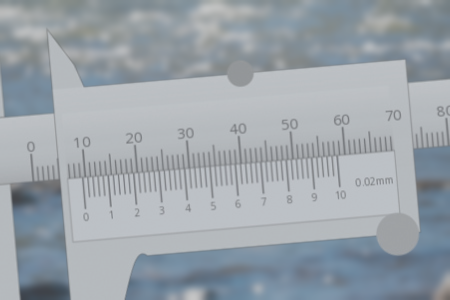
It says 9.5 mm
